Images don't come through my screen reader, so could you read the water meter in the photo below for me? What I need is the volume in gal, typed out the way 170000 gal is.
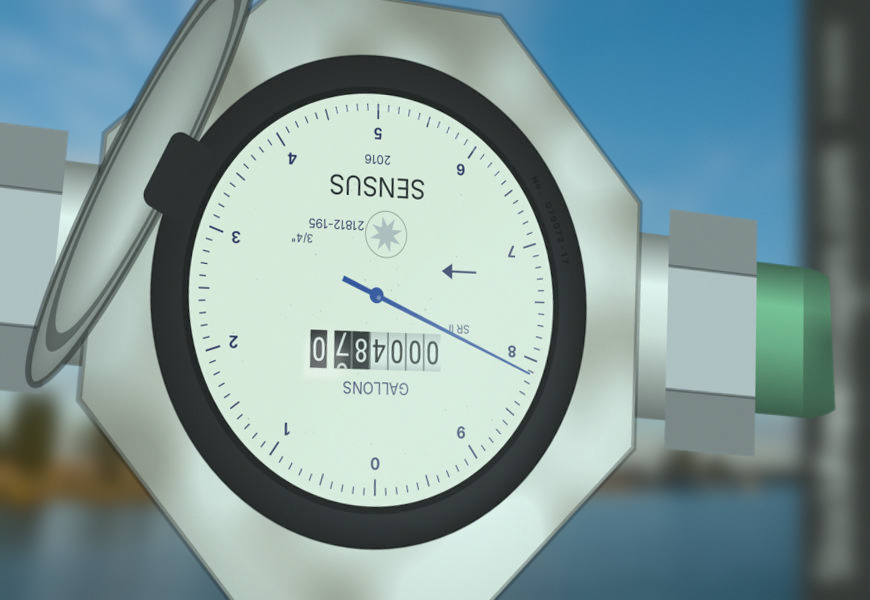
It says 4868.1 gal
